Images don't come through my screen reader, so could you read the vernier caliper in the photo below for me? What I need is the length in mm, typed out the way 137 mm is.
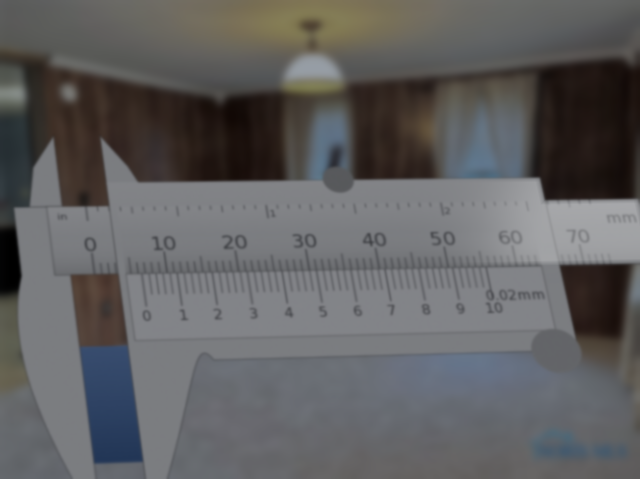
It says 6.5 mm
